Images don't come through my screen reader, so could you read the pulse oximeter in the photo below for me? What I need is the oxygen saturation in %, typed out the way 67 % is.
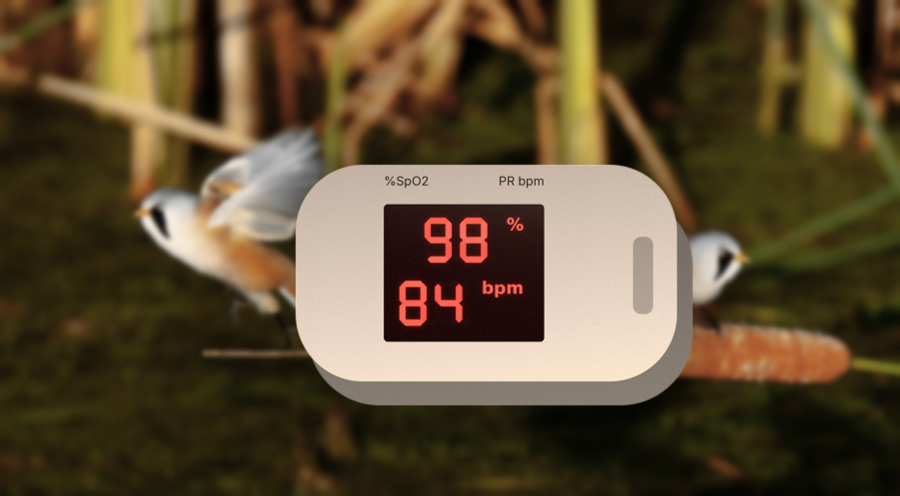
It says 98 %
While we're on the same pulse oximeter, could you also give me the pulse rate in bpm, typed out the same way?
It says 84 bpm
